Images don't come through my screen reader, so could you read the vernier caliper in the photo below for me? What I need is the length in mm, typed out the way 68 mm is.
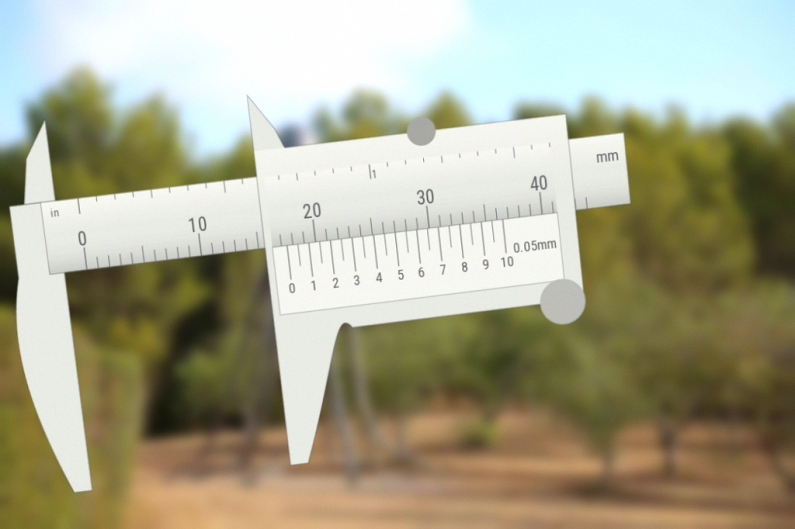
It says 17.5 mm
